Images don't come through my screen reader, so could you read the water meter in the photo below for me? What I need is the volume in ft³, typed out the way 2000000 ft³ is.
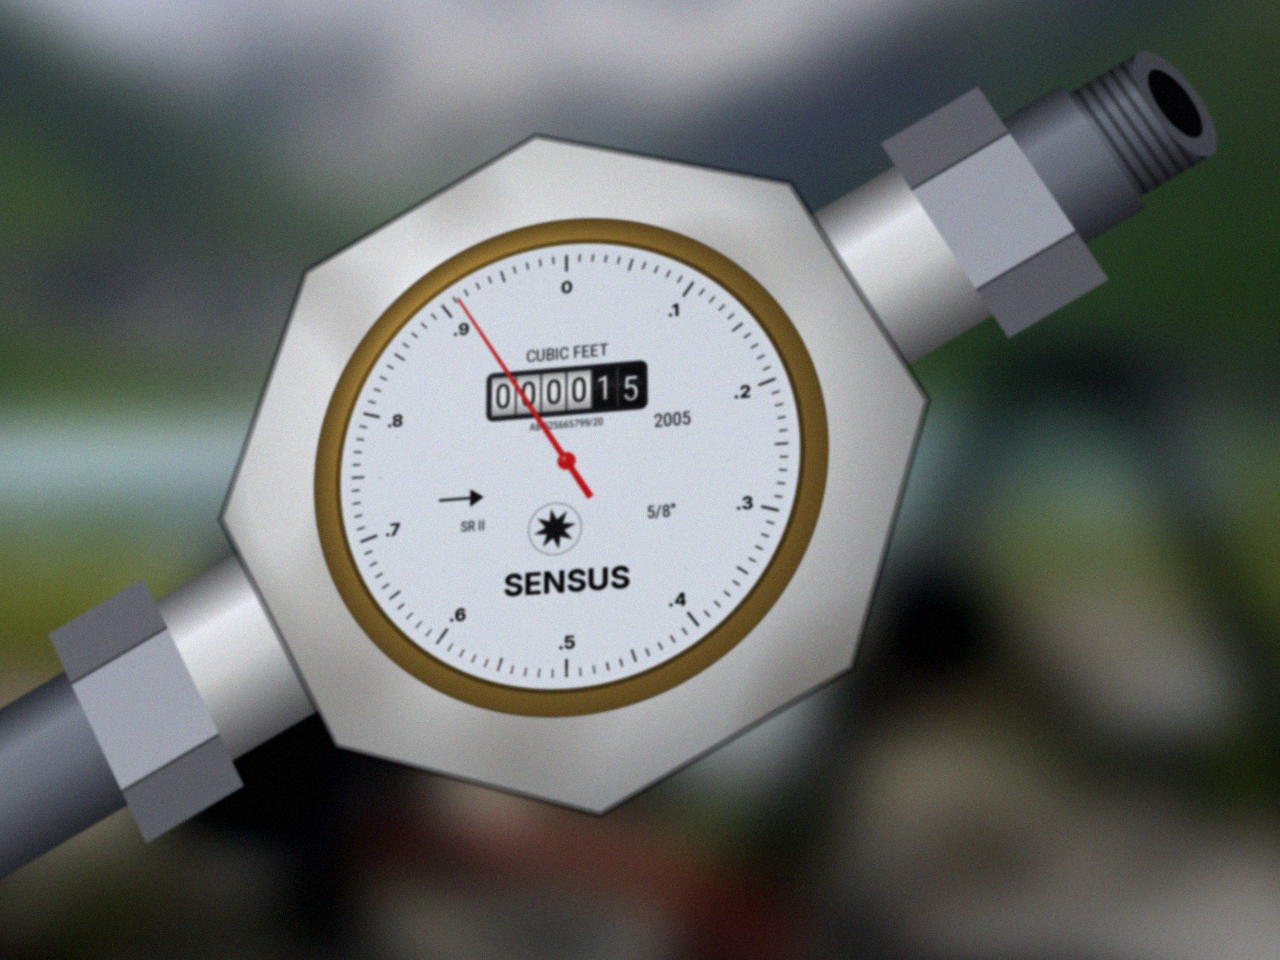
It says 14.91 ft³
